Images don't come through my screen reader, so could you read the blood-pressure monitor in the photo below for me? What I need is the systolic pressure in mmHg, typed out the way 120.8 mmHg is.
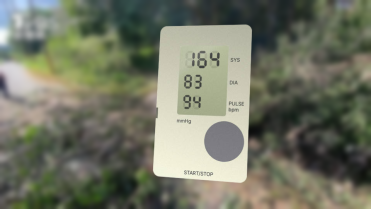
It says 164 mmHg
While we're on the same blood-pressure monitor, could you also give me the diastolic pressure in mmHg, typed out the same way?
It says 83 mmHg
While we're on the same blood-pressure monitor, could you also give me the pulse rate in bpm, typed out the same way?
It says 94 bpm
